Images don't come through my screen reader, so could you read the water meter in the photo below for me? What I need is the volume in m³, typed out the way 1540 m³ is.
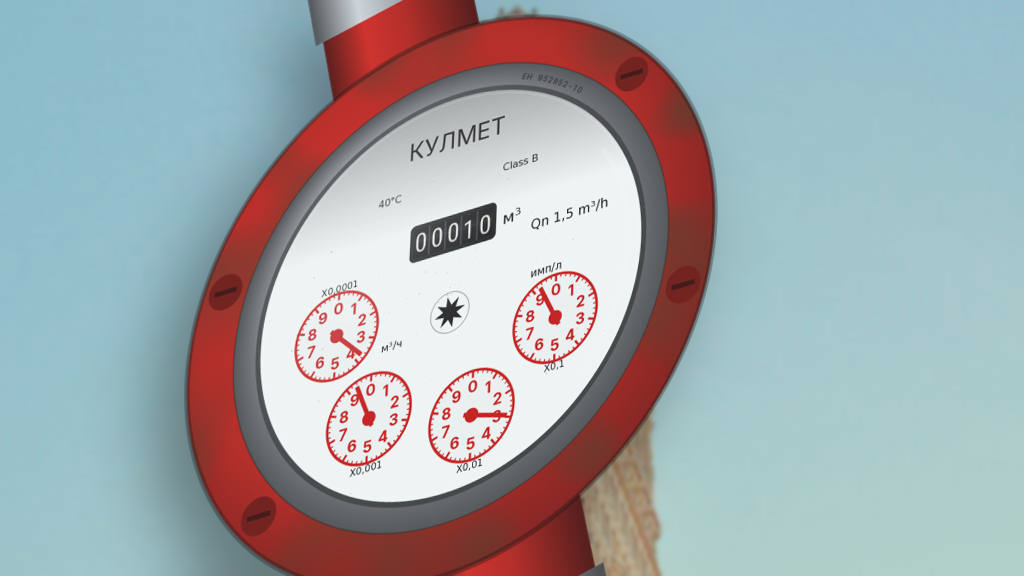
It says 9.9293 m³
